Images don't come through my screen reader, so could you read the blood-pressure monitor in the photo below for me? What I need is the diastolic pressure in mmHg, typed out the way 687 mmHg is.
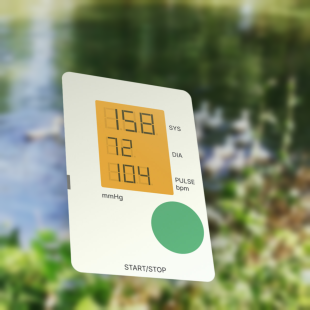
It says 72 mmHg
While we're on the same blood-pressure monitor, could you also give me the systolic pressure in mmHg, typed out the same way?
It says 158 mmHg
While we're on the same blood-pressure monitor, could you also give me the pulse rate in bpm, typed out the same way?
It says 104 bpm
